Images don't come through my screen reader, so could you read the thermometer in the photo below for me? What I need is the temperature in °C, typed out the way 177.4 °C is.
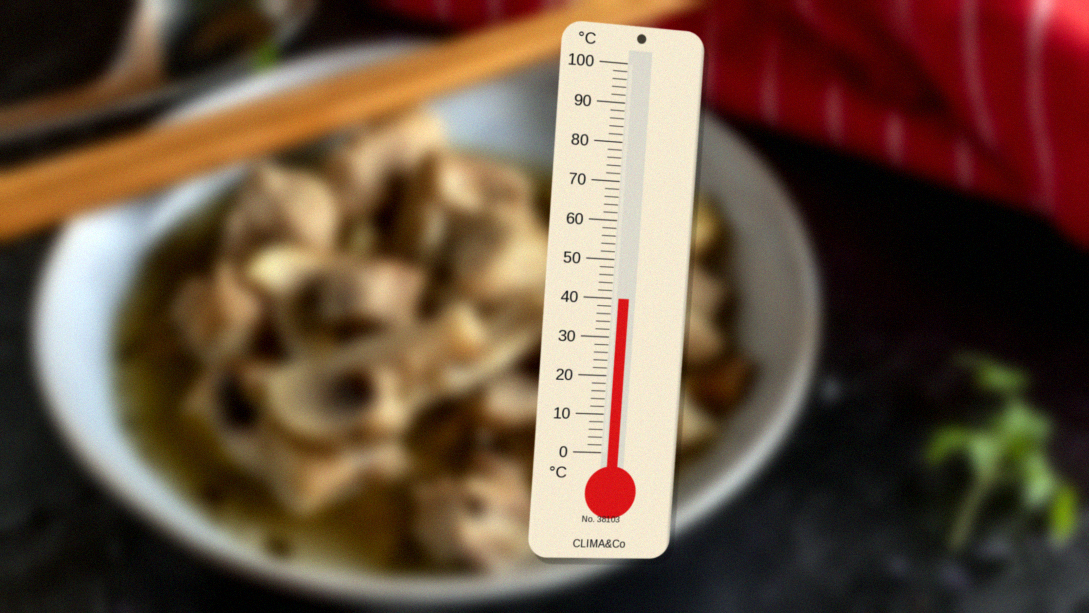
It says 40 °C
